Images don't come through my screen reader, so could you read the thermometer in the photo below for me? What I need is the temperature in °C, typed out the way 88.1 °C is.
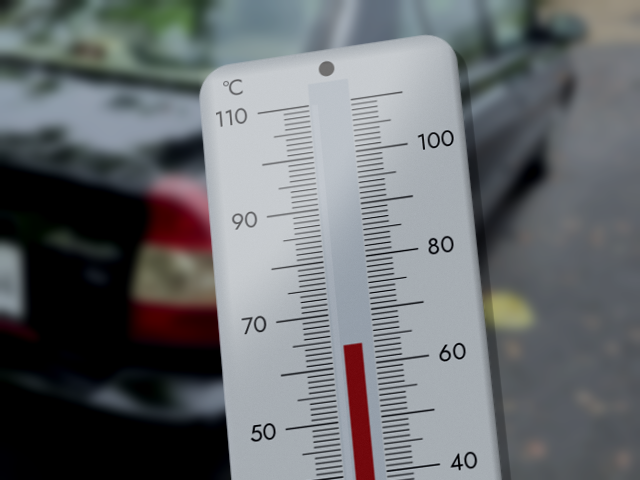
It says 64 °C
